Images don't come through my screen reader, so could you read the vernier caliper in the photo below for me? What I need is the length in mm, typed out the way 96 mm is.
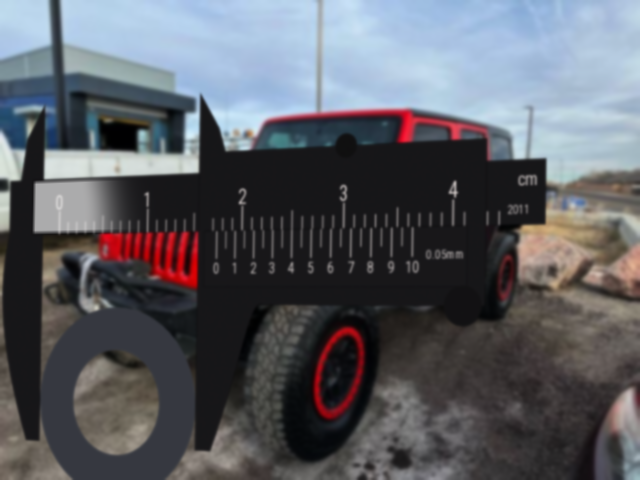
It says 17.4 mm
